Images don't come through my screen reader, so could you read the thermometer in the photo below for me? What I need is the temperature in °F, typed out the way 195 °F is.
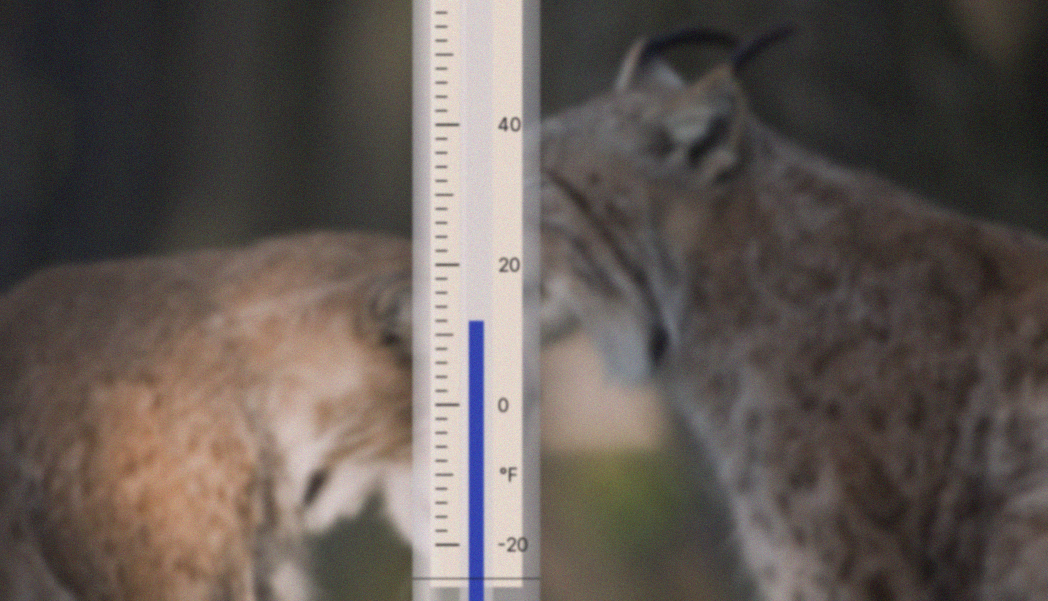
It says 12 °F
